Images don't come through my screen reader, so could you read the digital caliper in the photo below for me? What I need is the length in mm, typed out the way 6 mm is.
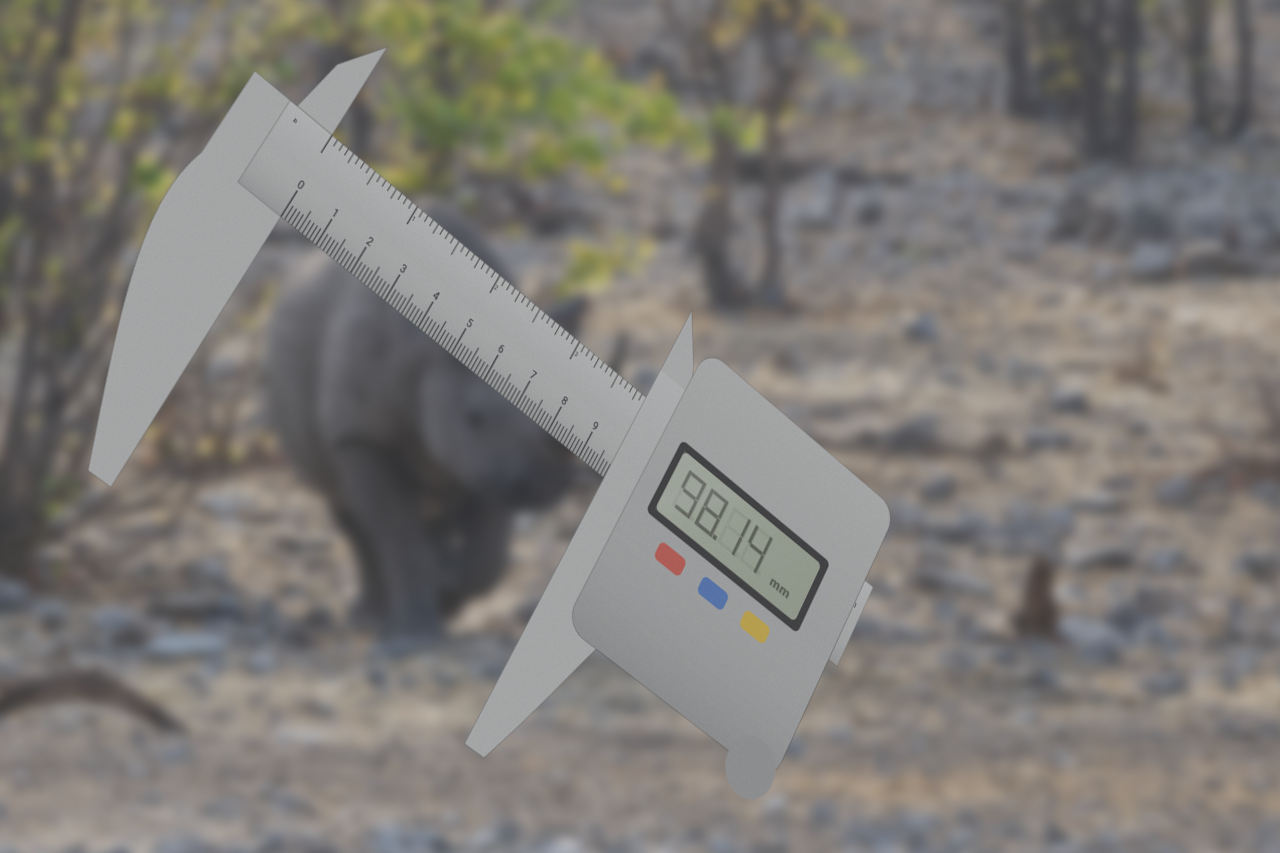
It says 98.14 mm
